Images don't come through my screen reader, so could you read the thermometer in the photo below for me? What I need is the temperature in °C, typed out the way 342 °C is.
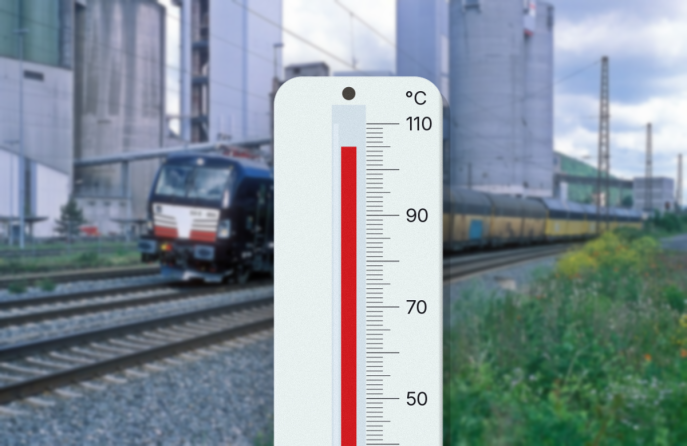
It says 105 °C
